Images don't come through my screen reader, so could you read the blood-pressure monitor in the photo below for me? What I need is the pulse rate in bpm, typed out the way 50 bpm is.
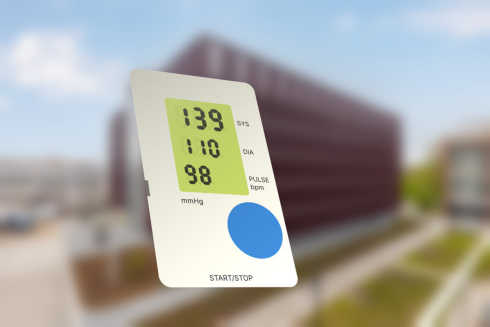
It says 98 bpm
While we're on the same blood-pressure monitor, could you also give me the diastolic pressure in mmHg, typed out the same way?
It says 110 mmHg
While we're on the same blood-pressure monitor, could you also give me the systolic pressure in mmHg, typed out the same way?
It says 139 mmHg
